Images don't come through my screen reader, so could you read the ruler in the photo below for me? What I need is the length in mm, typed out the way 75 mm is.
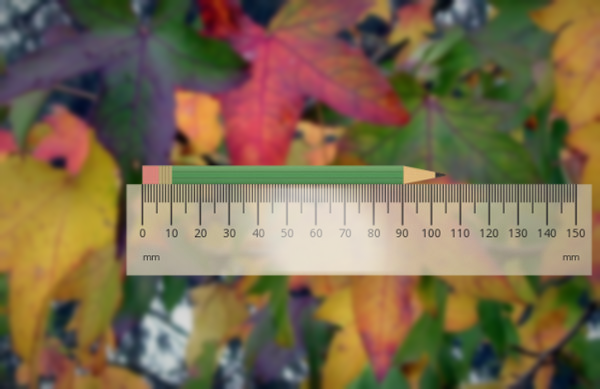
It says 105 mm
